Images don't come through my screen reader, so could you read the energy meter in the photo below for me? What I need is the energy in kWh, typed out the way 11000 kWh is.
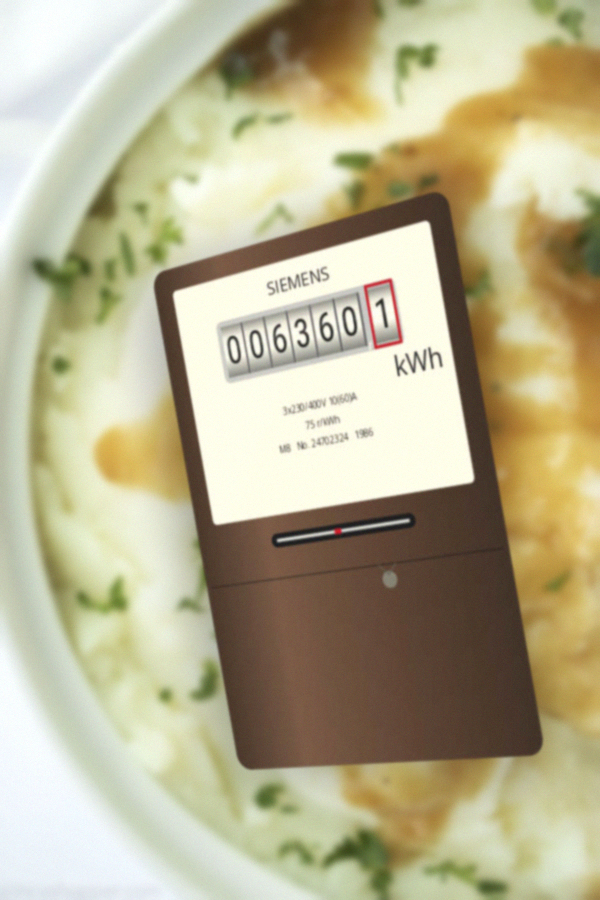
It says 6360.1 kWh
